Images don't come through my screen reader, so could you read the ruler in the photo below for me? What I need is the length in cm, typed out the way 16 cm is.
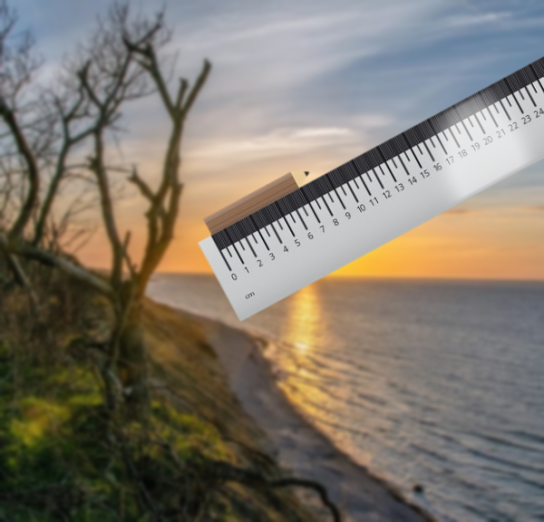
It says 8 cm
